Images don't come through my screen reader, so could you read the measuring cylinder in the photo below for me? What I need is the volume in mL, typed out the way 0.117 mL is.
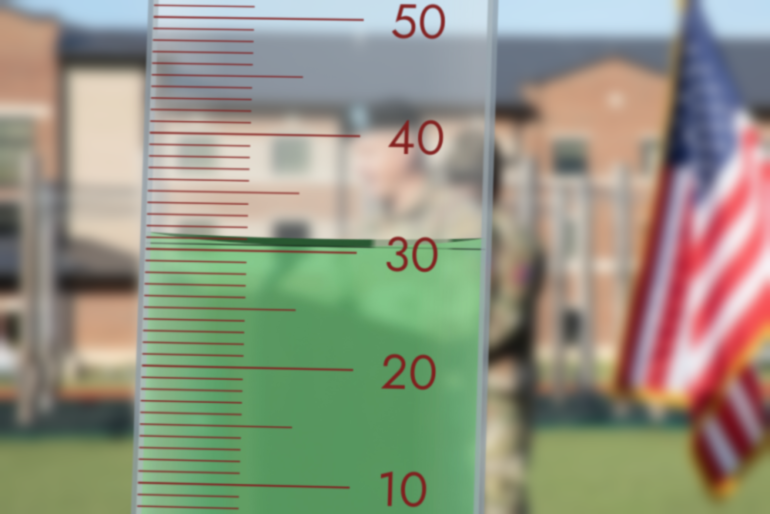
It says 30.5 mL
